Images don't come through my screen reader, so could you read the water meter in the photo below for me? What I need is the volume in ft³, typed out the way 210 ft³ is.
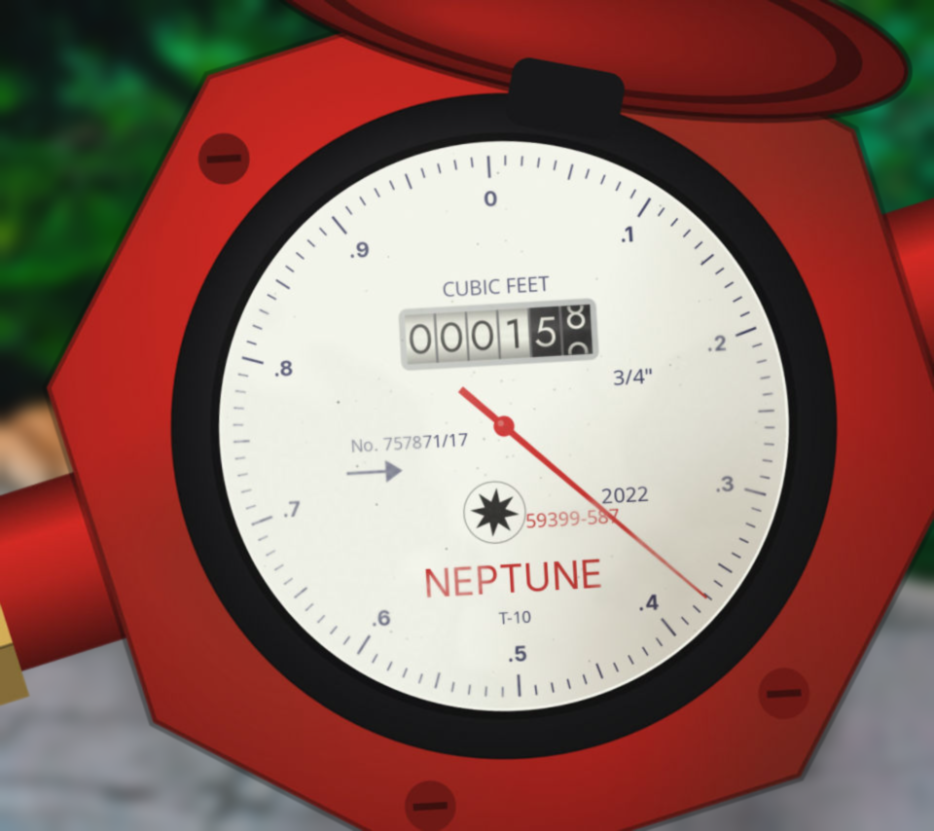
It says 158.37 ft³
